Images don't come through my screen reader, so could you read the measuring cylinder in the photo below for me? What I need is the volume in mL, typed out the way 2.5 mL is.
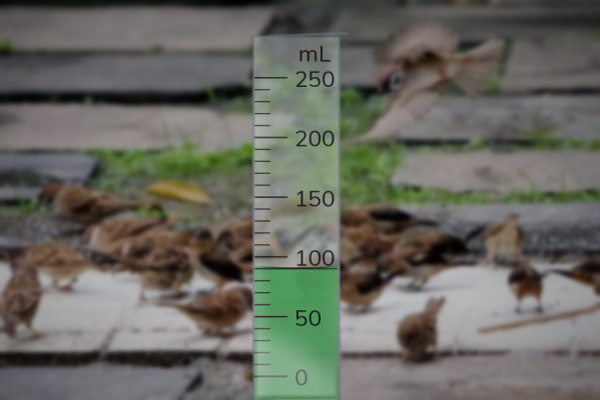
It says 90 mL
